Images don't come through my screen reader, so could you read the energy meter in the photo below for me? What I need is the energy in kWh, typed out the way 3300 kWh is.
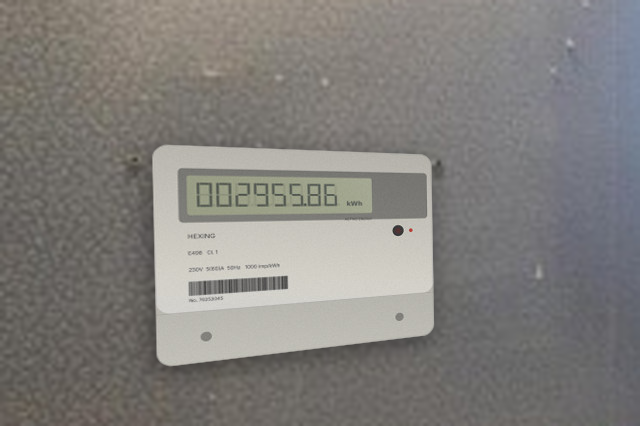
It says 2955.86 kWh
